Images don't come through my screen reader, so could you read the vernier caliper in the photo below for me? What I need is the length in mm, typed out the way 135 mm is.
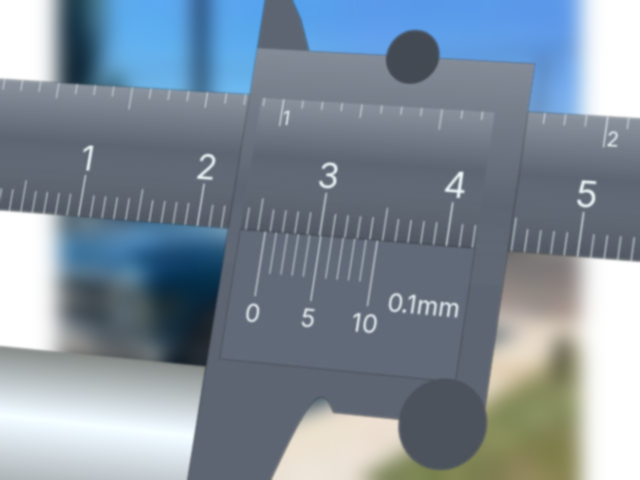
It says 25.6 mm
